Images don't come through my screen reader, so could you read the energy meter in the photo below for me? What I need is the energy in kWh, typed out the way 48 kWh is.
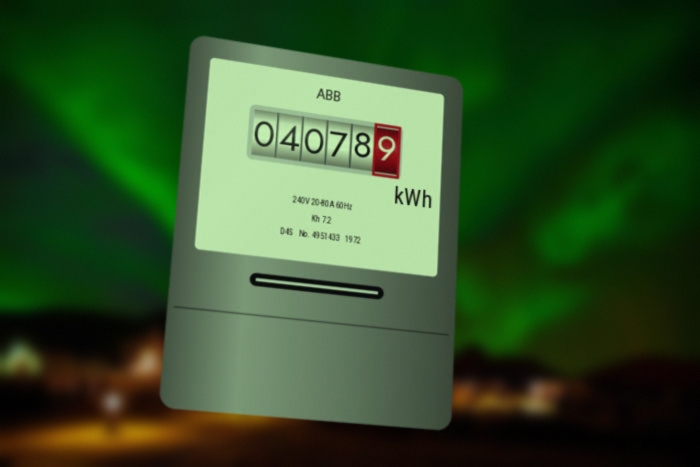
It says 4078.9 kWh
